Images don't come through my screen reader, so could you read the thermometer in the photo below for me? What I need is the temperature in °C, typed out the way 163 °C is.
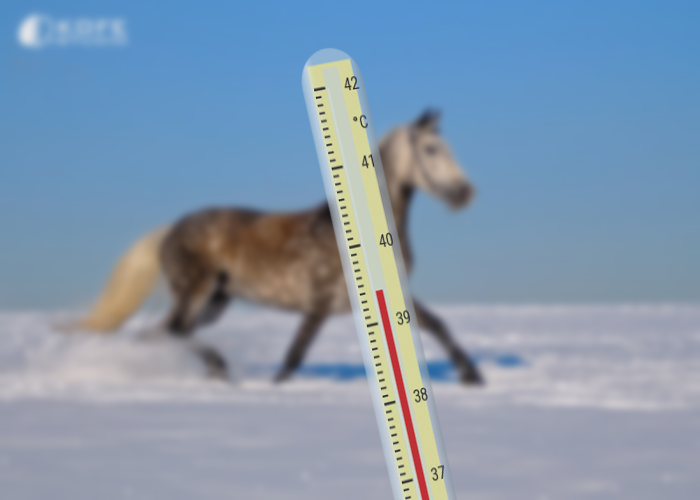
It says 39.4 °C
